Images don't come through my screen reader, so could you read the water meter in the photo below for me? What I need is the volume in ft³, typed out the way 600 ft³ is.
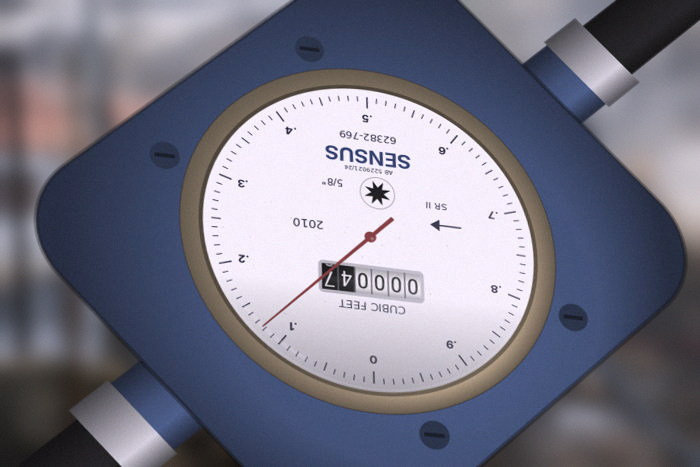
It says 47.12 ft³
